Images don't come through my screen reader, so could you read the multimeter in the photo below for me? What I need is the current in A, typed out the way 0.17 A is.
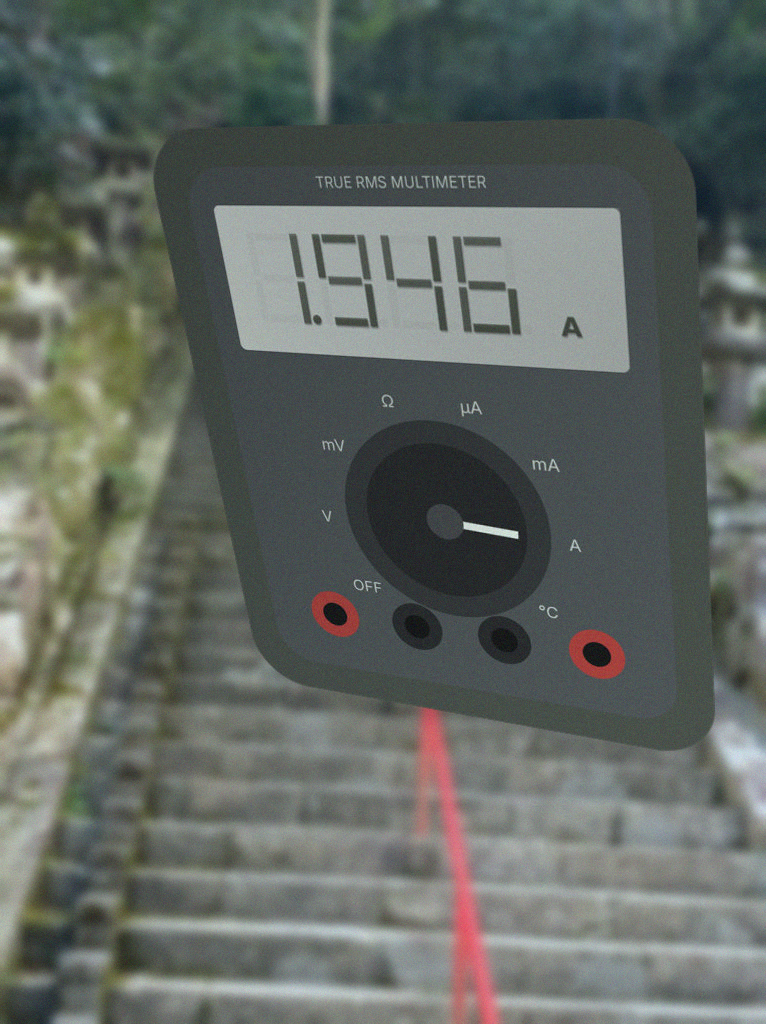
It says 1.946 A
